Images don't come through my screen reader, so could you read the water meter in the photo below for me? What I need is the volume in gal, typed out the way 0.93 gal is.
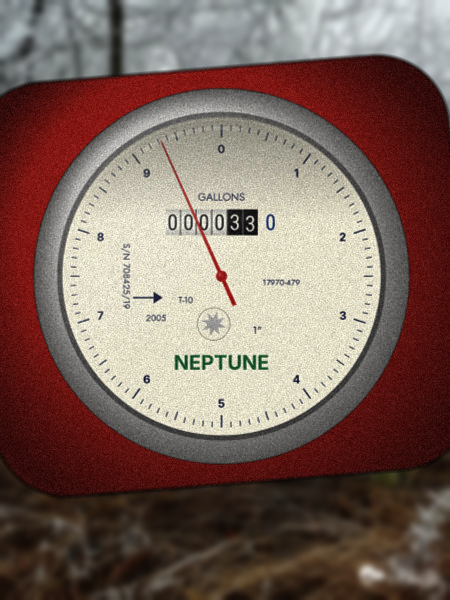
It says 329.3 gal
